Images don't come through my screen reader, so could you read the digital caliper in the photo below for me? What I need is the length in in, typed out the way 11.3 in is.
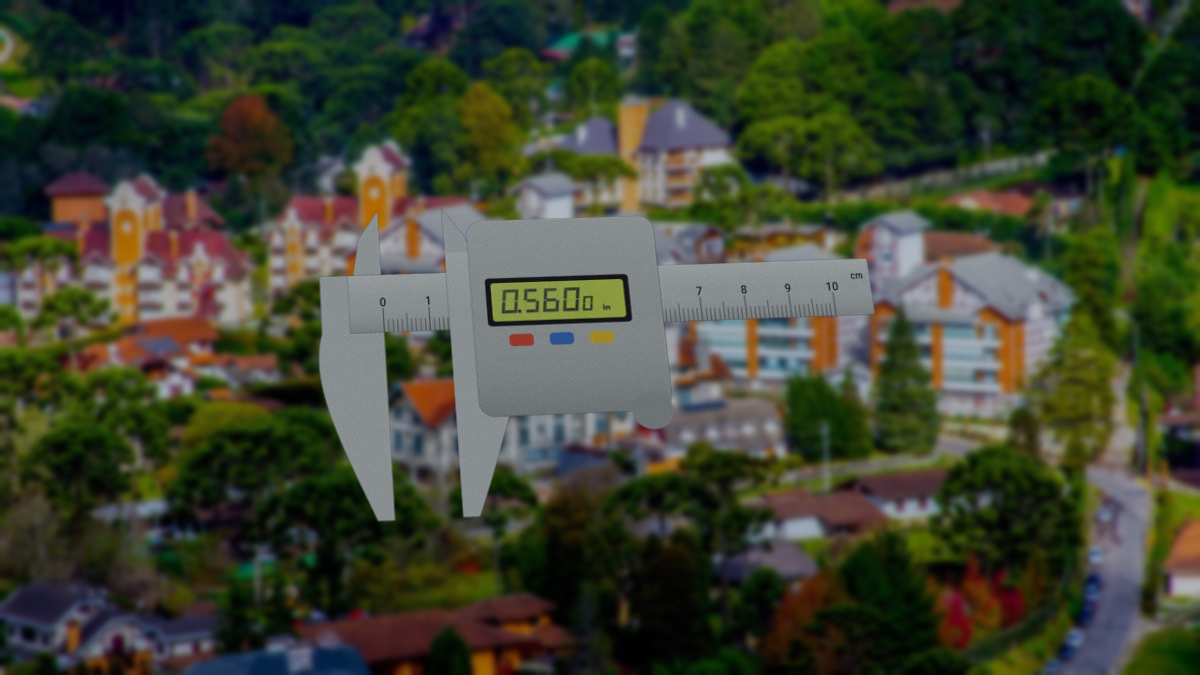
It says 0.5600 in
